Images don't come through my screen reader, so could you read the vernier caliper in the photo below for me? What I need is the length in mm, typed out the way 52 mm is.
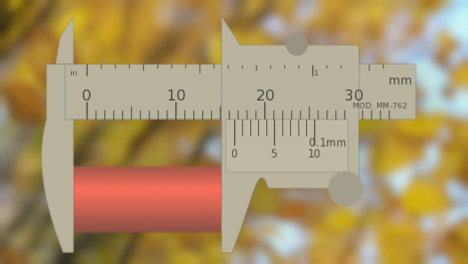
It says 16.6 mm
